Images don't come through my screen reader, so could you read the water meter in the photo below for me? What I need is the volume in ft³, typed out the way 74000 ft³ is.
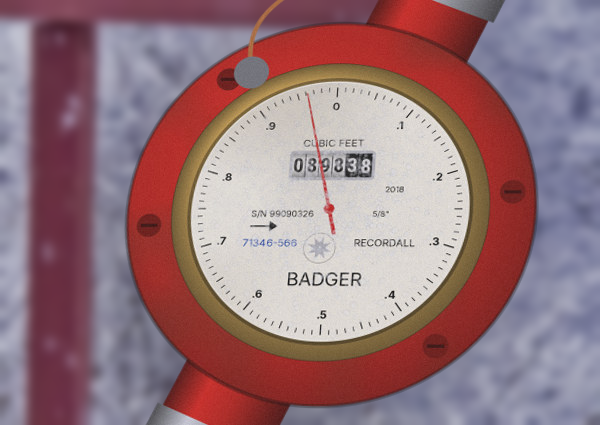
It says 89837.96 ft³
